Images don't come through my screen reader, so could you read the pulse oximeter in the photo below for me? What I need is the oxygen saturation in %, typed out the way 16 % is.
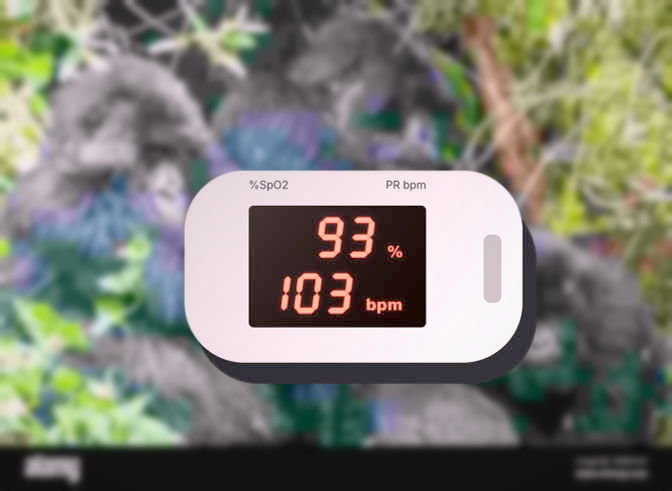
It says 93 %
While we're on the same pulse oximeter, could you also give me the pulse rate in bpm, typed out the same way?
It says 103 bpm
